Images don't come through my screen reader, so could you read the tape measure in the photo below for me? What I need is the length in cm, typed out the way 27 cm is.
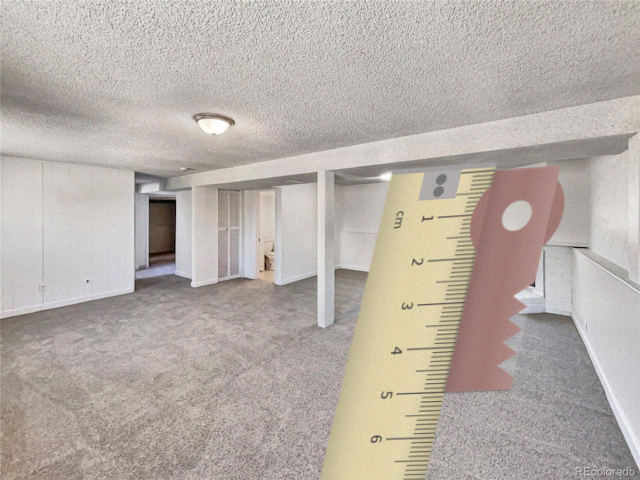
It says 5 cm
